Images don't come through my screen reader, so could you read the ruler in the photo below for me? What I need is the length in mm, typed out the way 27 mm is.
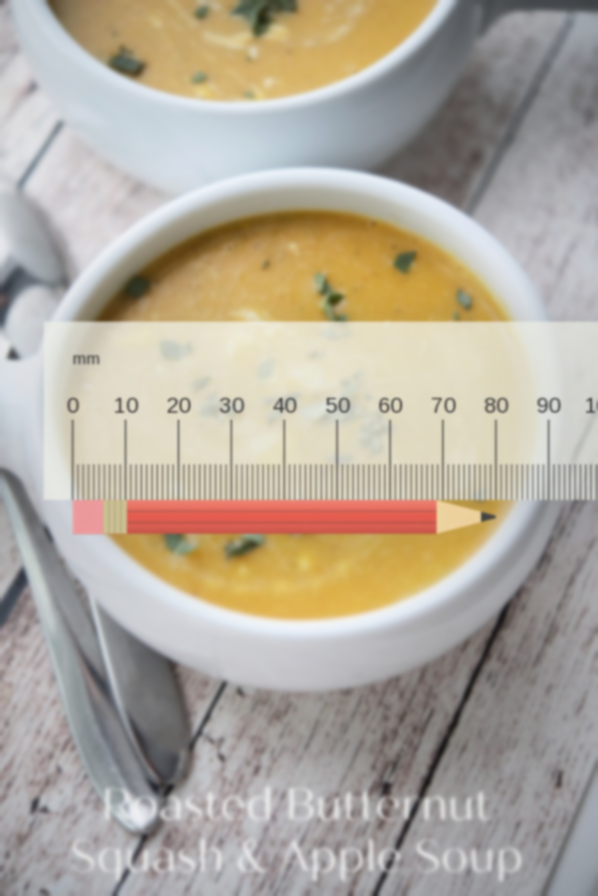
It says 80 mm
